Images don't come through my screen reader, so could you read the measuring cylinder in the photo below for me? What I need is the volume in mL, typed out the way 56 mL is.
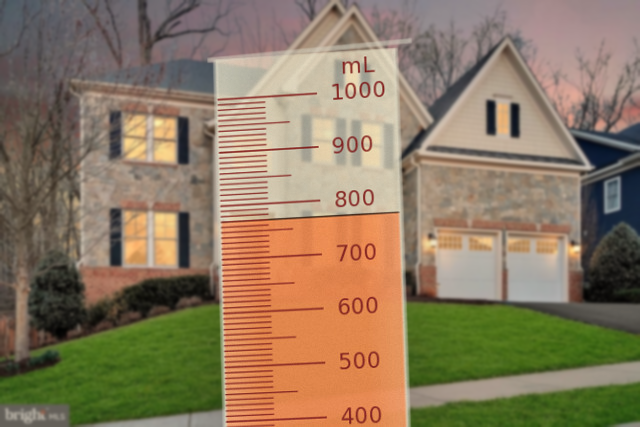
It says 770 mL
